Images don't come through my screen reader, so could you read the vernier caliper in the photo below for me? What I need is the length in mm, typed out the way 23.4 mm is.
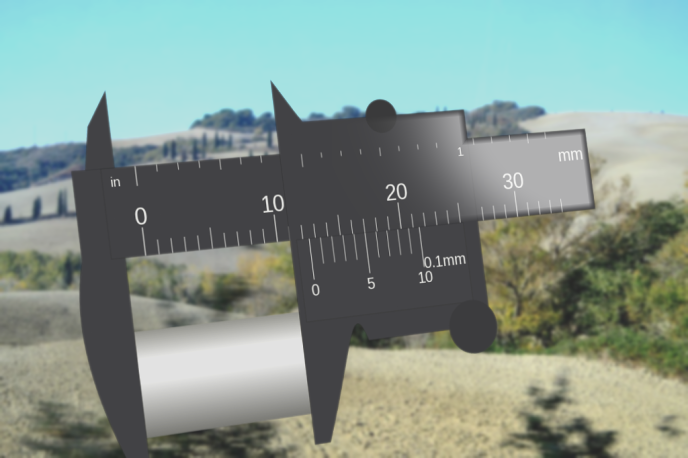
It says 12.5 mm
